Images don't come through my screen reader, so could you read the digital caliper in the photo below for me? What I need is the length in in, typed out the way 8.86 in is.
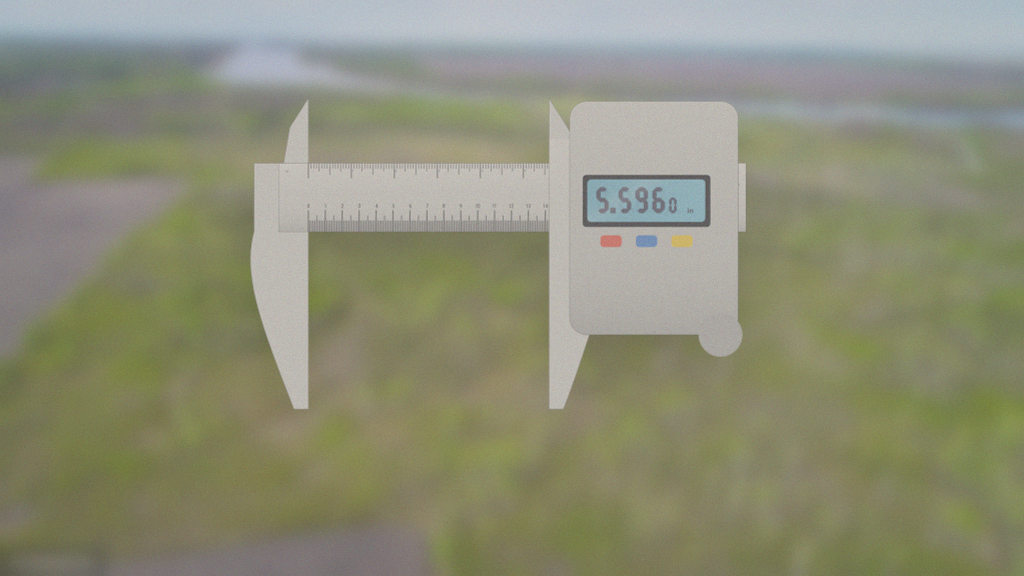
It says 5.5960 in
